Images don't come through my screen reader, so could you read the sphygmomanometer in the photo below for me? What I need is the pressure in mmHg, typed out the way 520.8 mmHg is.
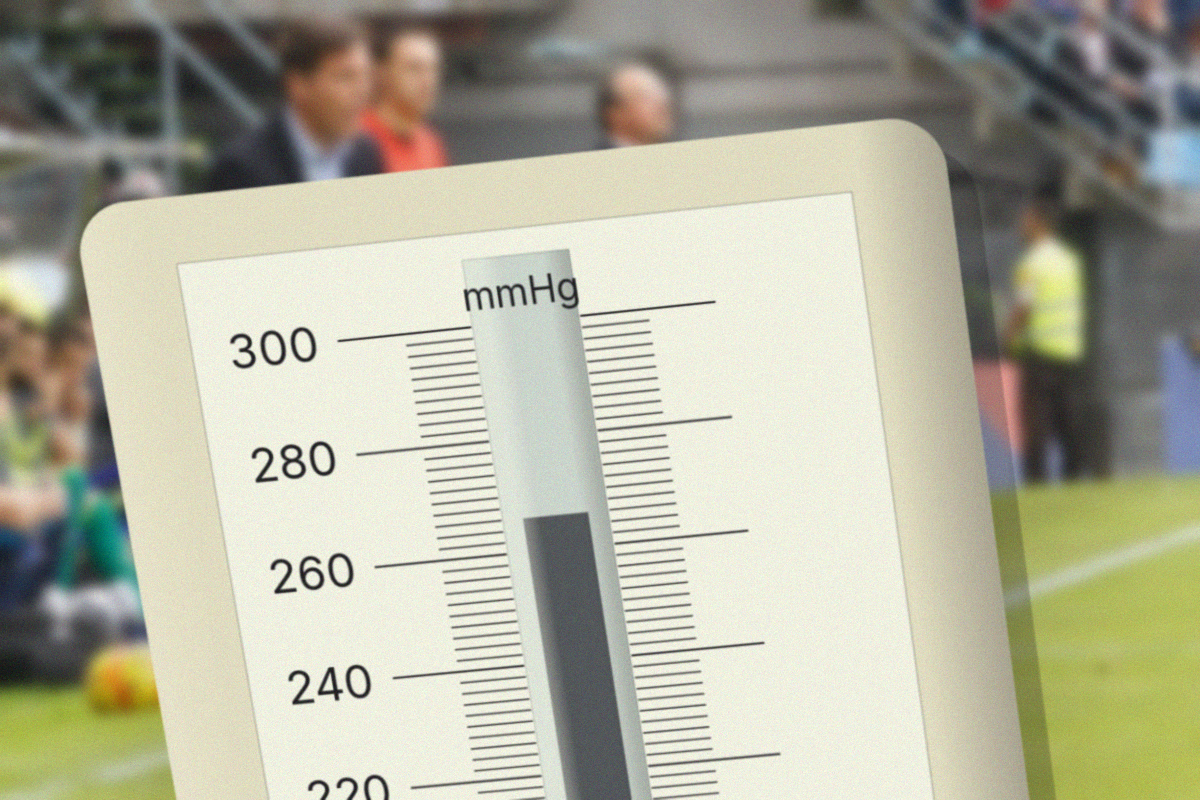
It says 266 mmHg
